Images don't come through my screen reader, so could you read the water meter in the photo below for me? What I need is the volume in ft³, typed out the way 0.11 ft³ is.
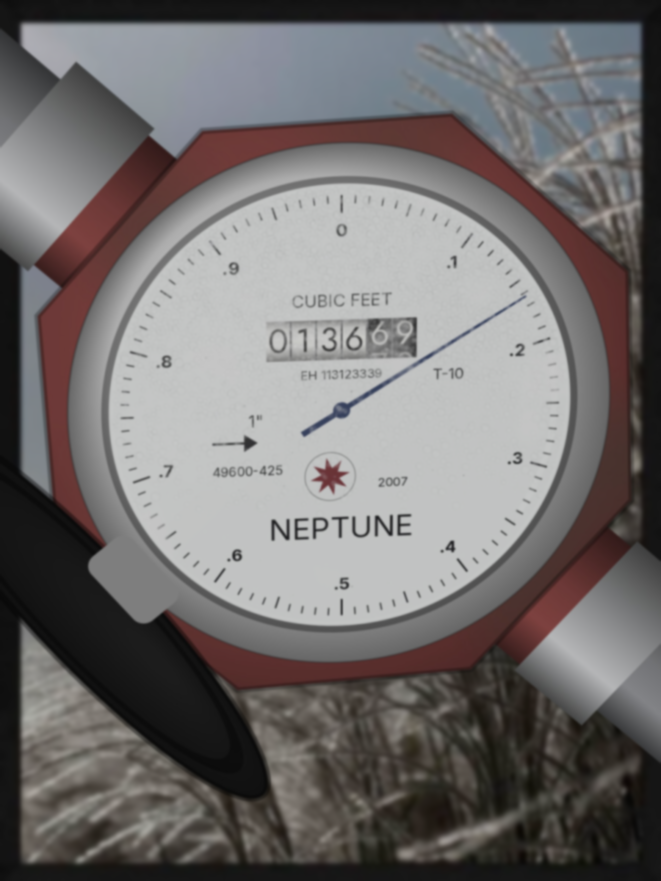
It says 13669.16 ft³
